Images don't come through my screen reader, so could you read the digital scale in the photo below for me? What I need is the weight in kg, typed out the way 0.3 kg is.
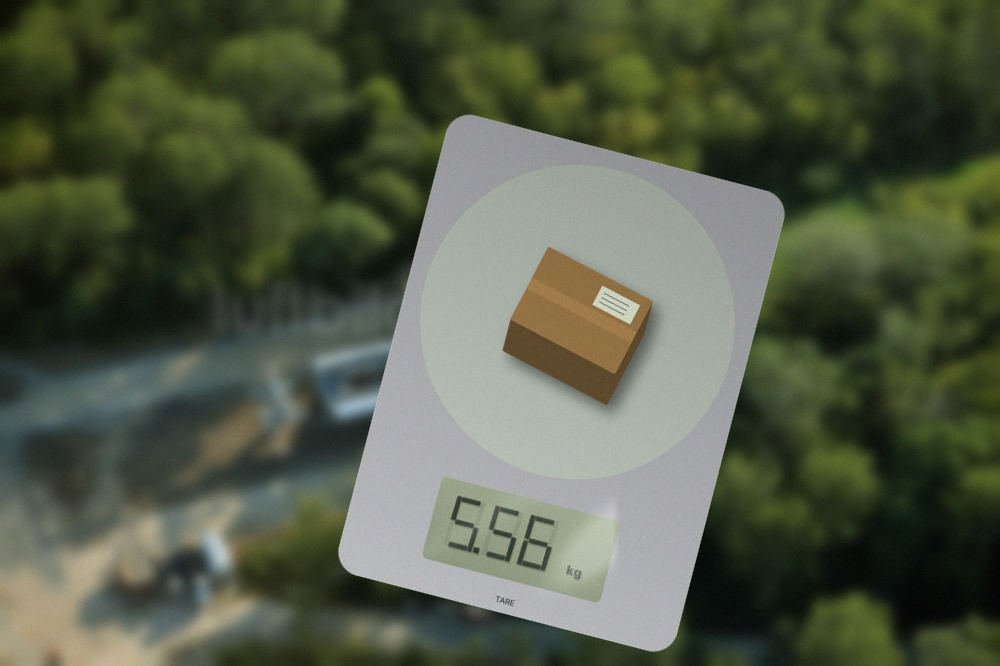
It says 5.56 kg
